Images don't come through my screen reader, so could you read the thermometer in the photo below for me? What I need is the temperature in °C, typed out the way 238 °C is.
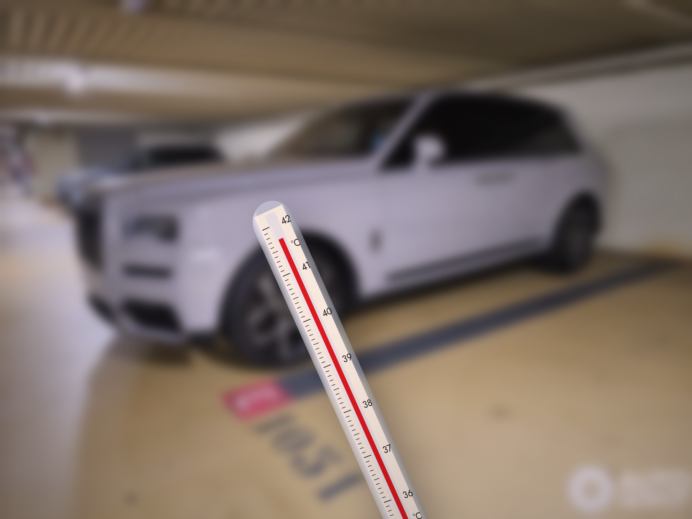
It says 41.7 °C
